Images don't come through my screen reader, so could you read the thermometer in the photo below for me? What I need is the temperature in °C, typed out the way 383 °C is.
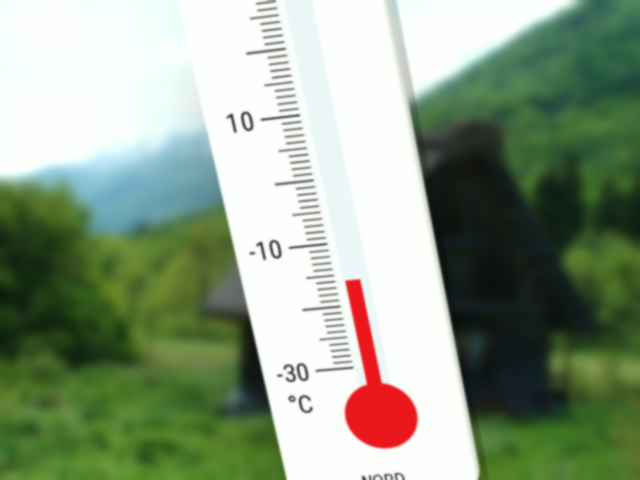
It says -16 °C
